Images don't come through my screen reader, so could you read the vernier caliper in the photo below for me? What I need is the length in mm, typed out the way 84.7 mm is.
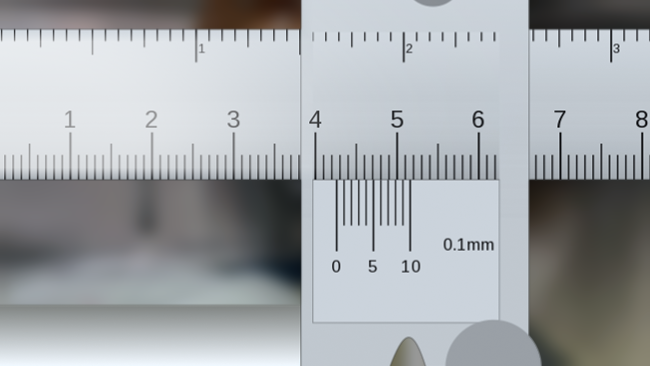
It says 42.6 mm
